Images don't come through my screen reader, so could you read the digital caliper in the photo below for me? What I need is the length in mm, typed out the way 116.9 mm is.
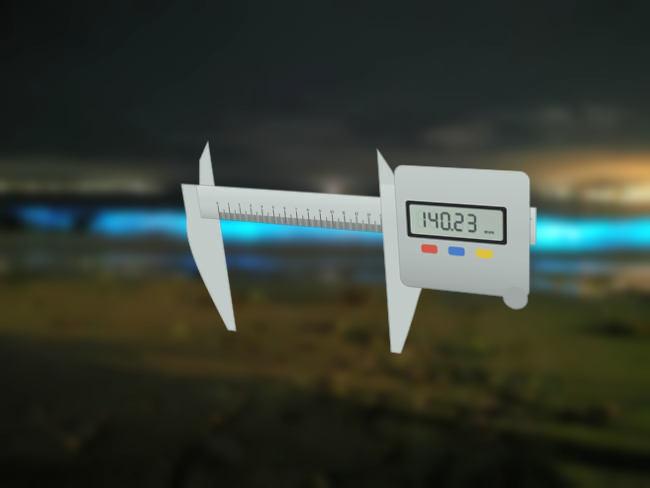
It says 140.23 mm
